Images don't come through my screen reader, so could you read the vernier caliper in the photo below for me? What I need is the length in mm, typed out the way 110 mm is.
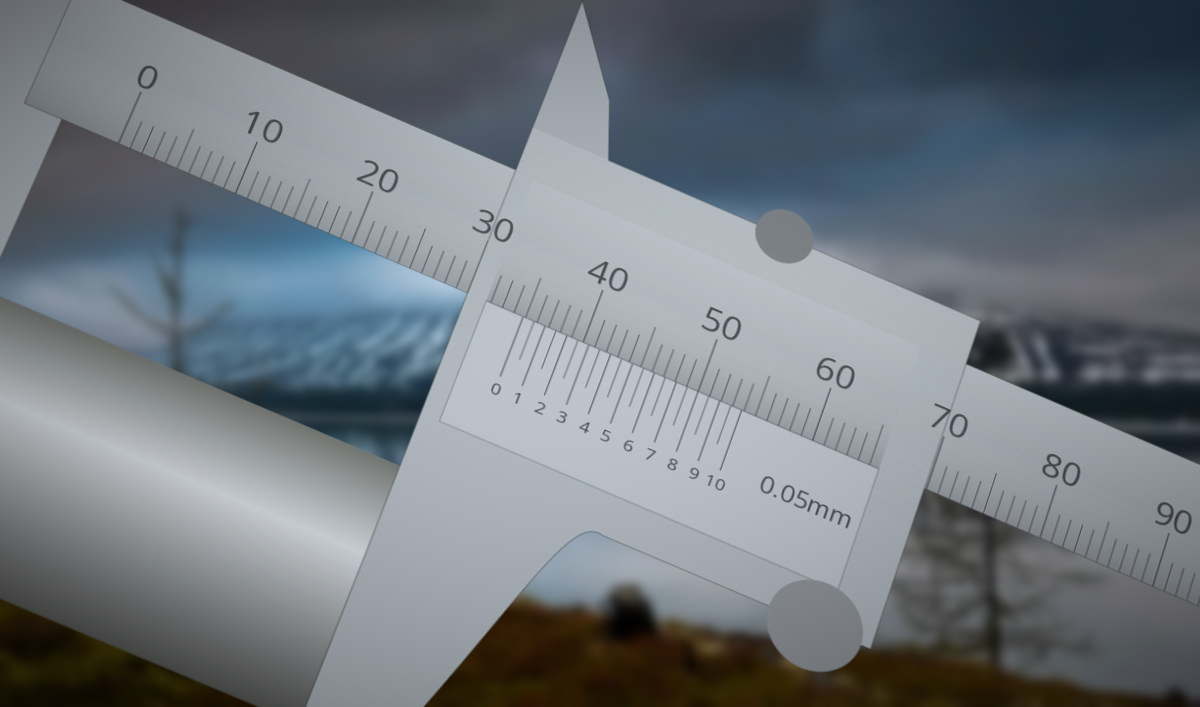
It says 34.8 mm
